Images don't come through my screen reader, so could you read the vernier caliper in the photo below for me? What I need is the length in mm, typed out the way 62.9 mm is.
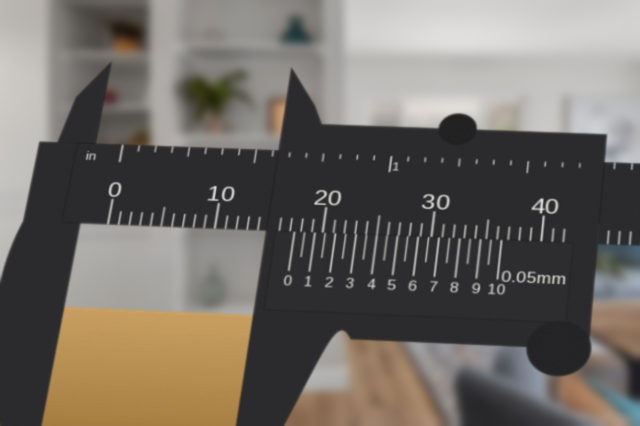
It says 17.4 mm
